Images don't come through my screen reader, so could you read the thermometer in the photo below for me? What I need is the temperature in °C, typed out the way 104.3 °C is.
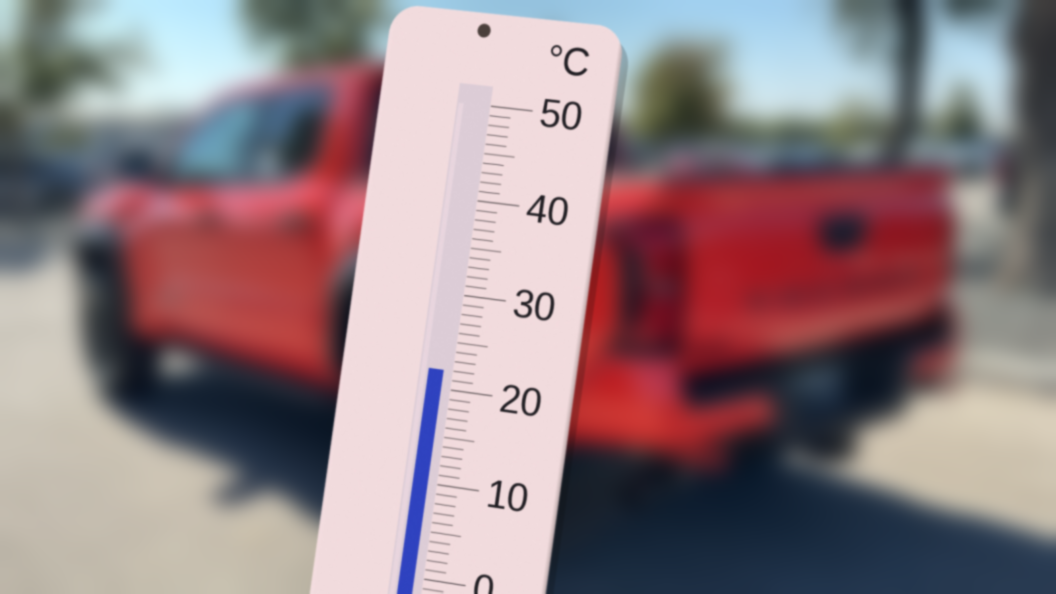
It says 22 °C
